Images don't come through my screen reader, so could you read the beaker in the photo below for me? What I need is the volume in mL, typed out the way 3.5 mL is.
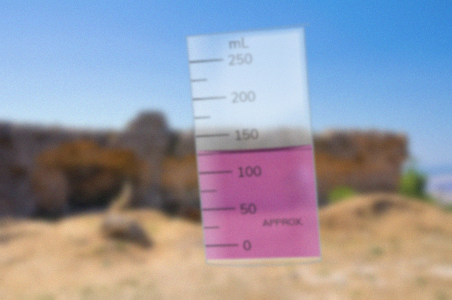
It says 125 mL
